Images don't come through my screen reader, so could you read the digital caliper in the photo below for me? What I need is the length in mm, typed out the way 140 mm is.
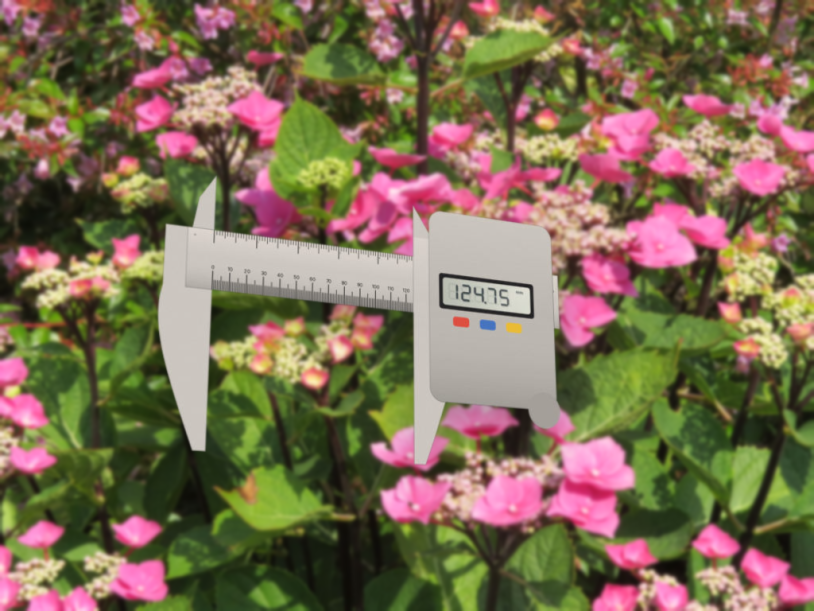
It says 124.75 mm
